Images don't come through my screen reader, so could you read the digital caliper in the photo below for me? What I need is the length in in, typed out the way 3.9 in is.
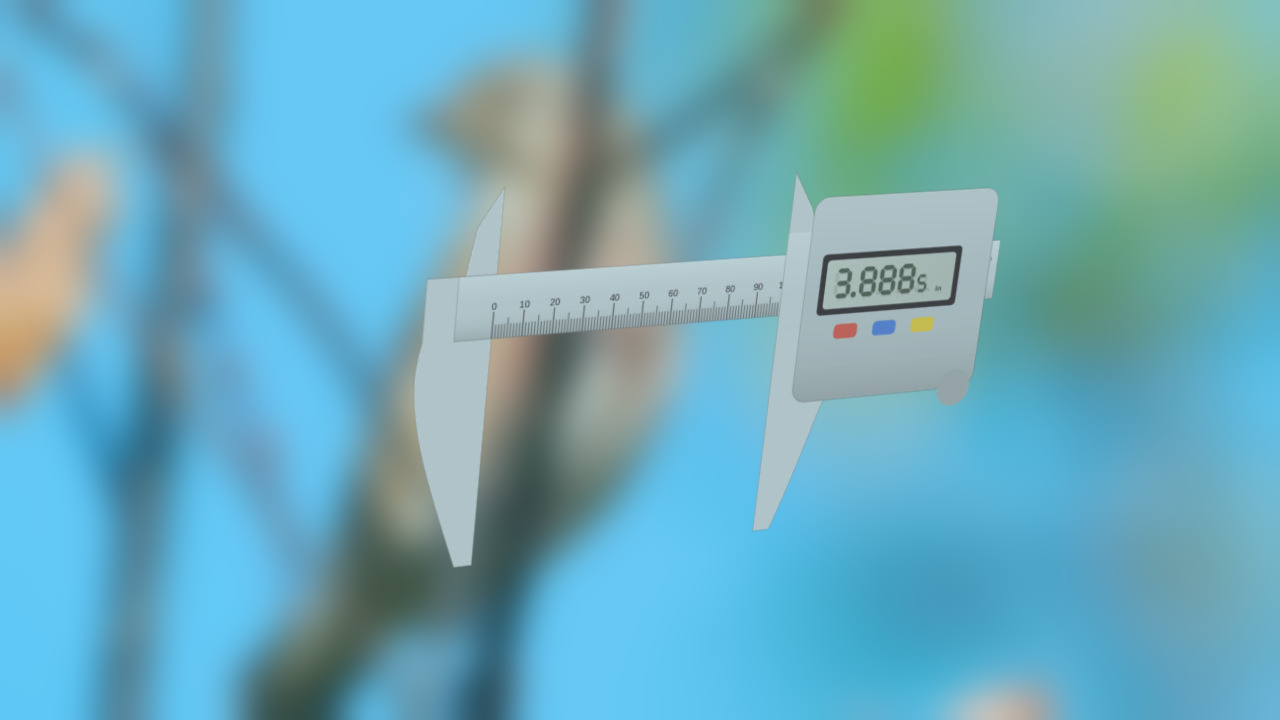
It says 3.8885 in
